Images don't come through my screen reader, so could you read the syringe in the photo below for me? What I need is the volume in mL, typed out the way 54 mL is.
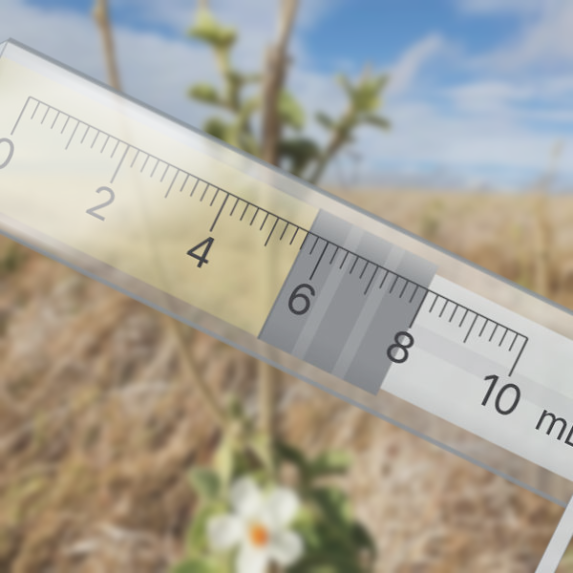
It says 5.6 mL
